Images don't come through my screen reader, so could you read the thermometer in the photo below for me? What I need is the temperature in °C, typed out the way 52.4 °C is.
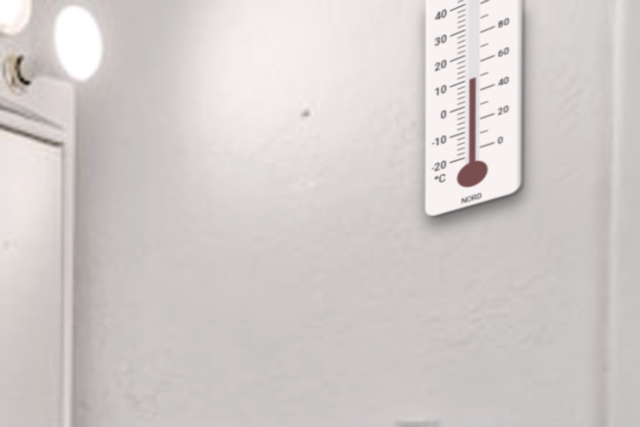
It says 10 °C
